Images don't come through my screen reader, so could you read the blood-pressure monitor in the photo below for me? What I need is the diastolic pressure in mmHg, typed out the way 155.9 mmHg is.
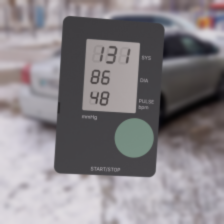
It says 86 mmHg
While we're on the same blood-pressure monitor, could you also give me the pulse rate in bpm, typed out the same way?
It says 48 bpm
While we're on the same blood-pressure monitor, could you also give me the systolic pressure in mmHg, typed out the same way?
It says 131 mmHg
